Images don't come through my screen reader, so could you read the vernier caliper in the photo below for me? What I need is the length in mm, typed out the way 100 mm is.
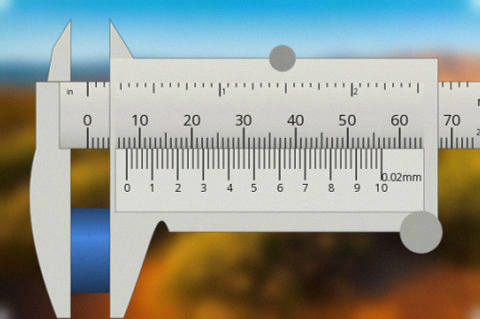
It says 7.5 mm
